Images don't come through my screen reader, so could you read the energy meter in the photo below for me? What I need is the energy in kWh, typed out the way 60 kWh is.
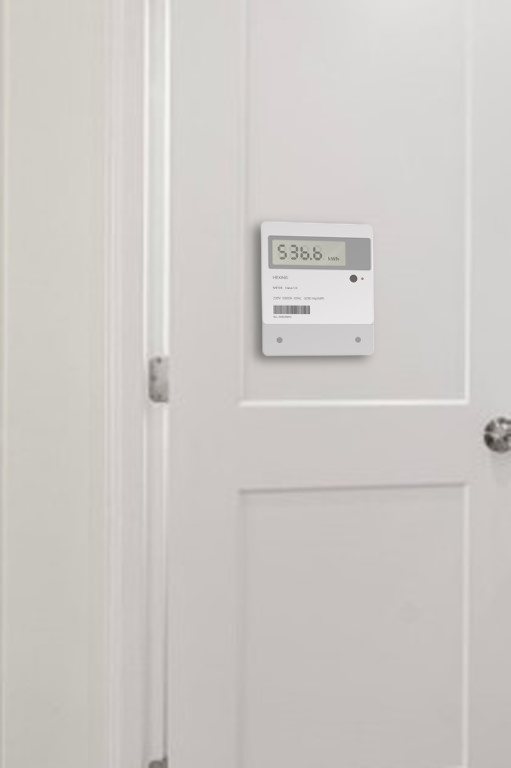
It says 536.6 kWh
